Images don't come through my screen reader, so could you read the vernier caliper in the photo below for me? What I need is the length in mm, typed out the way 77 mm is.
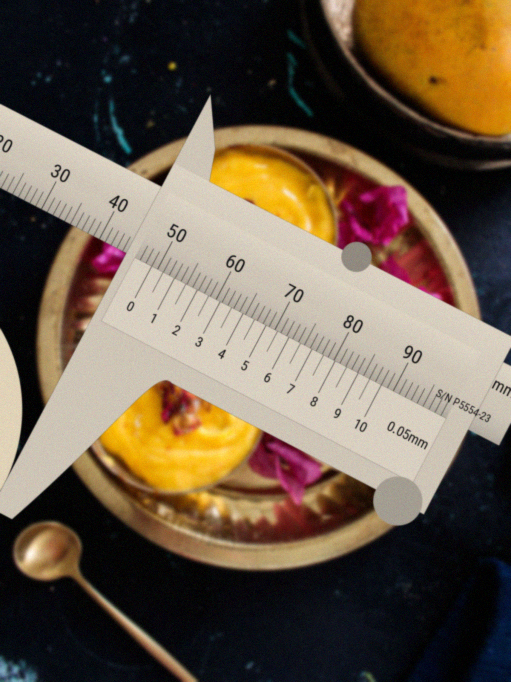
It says 49.0 mm
